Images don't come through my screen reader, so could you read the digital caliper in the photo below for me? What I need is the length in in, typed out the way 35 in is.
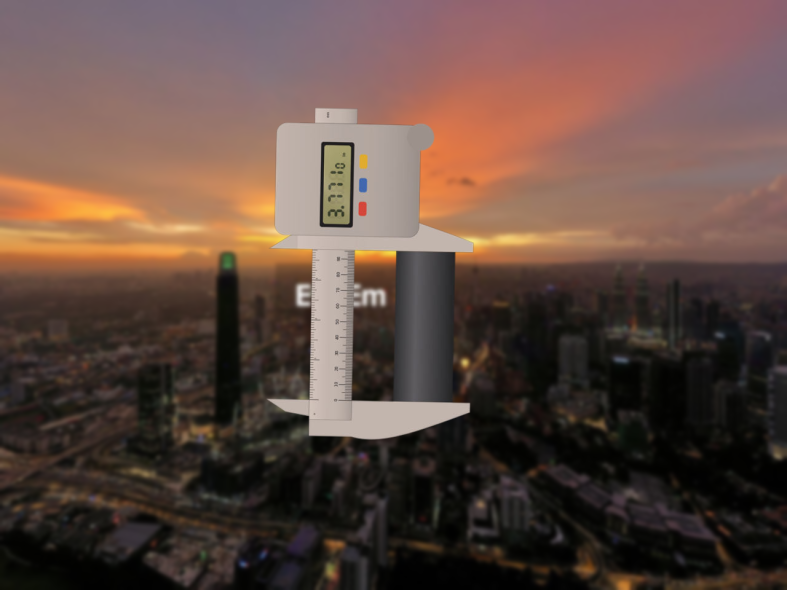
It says 3.7710 in
